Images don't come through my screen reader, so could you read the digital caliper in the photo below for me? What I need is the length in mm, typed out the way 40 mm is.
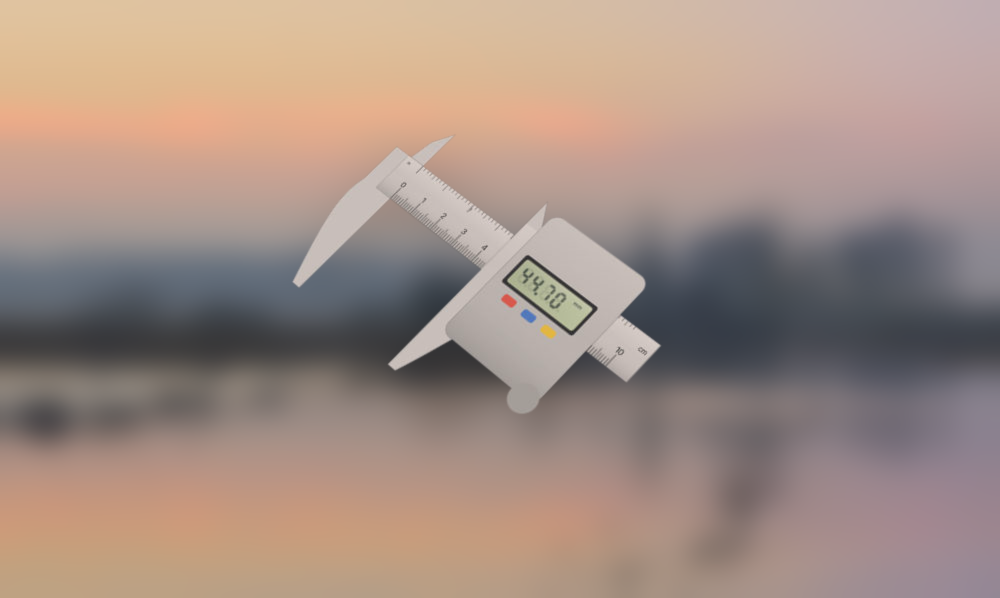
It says 44.70 mm
